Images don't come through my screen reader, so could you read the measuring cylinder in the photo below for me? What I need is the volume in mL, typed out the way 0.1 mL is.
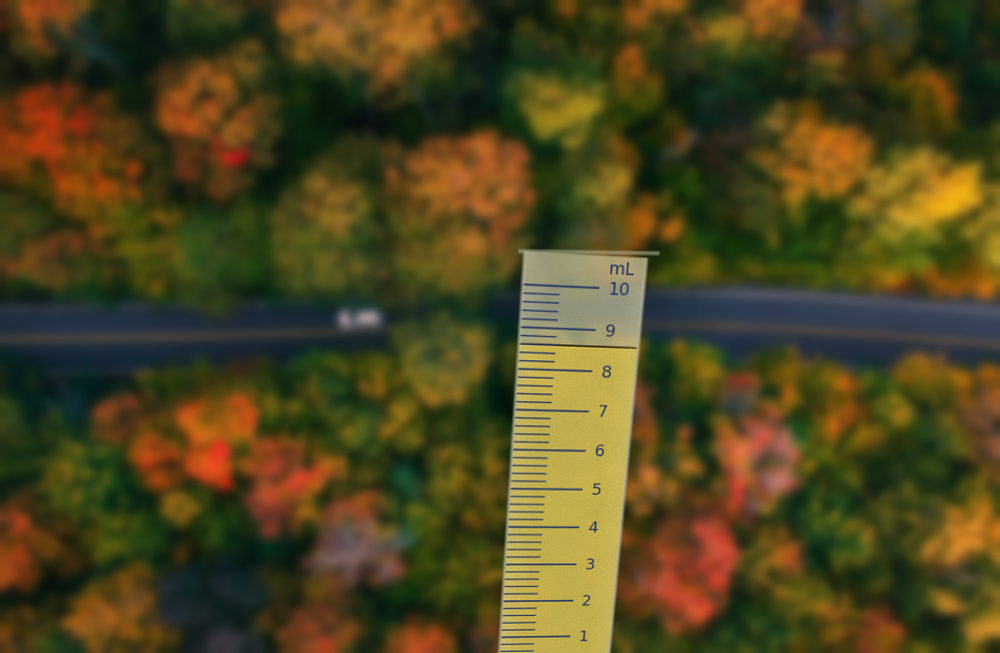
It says 8.6 mL
